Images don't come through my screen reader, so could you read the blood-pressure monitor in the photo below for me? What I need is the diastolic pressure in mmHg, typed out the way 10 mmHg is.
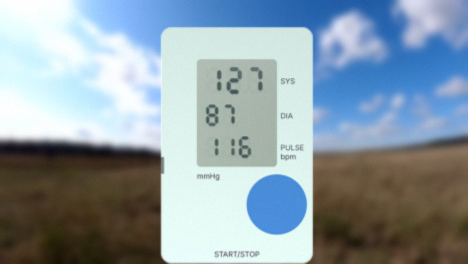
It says 87 mmHg
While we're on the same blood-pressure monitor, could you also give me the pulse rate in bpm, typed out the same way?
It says 116 bpm
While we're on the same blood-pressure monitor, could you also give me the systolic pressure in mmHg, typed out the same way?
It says 127 mmHg
